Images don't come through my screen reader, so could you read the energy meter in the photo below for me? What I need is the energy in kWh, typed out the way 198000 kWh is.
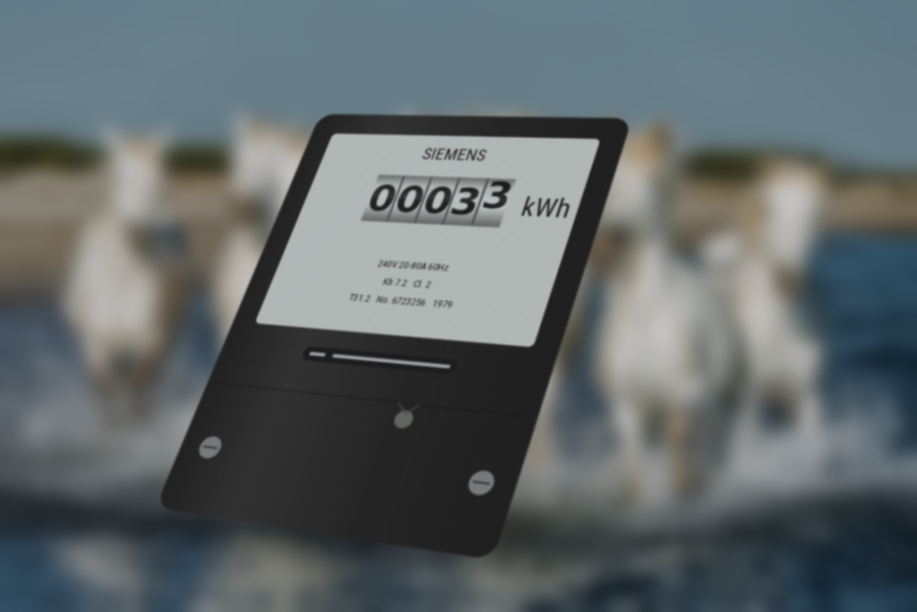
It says 33 kWh
